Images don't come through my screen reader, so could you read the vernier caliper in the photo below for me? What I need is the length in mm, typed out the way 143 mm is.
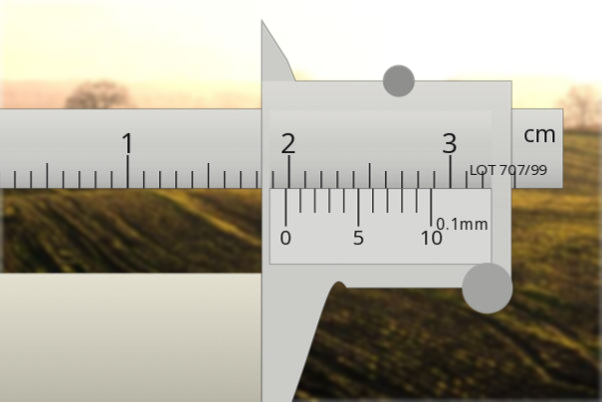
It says 19.8 mm
